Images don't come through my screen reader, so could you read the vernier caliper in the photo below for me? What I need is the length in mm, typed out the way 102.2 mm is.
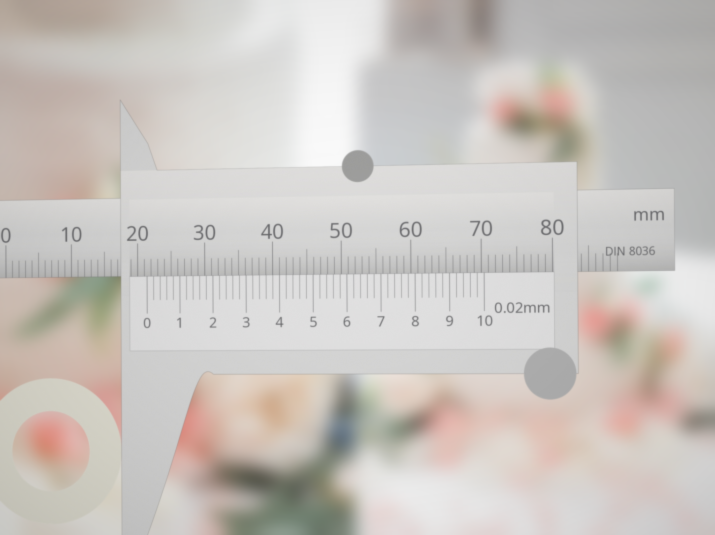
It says 21.4 mm
